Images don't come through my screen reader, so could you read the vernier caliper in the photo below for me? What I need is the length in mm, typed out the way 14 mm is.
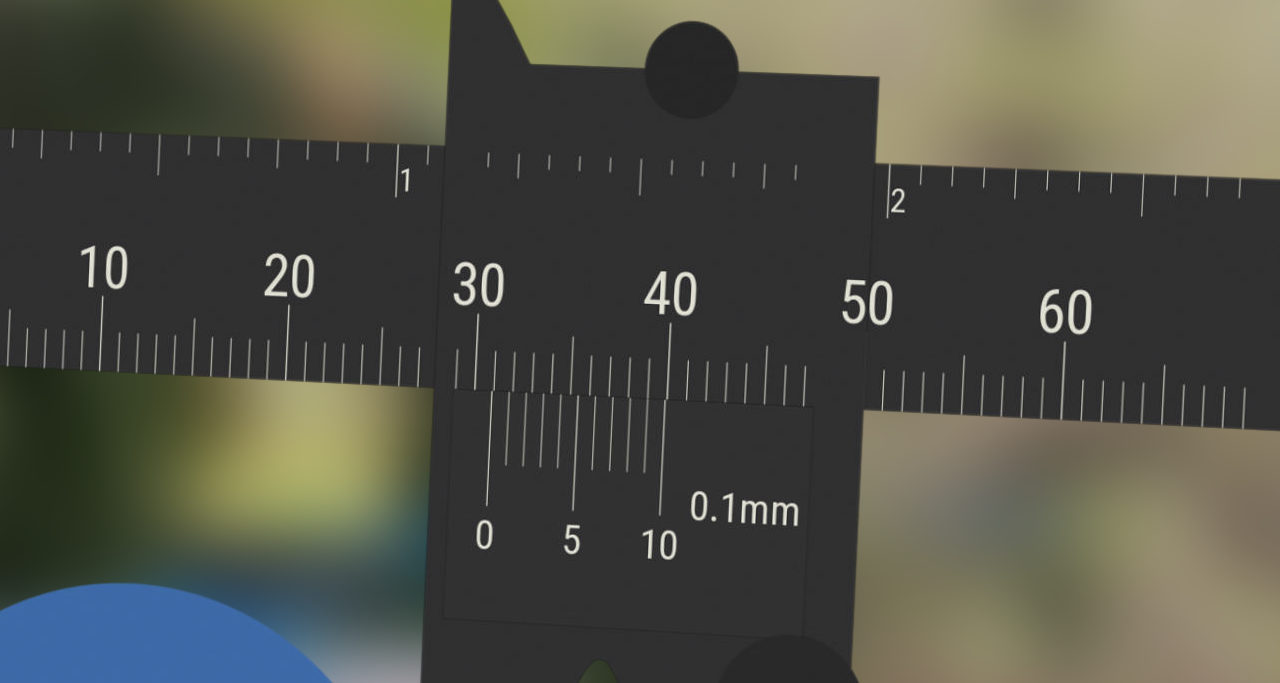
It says 30.9 mm
